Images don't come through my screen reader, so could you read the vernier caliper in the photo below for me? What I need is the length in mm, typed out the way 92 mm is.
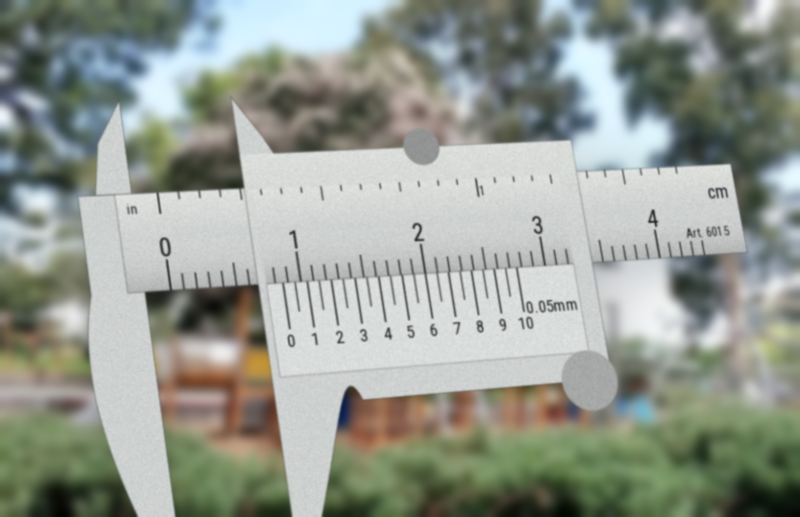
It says 8.6 mm
